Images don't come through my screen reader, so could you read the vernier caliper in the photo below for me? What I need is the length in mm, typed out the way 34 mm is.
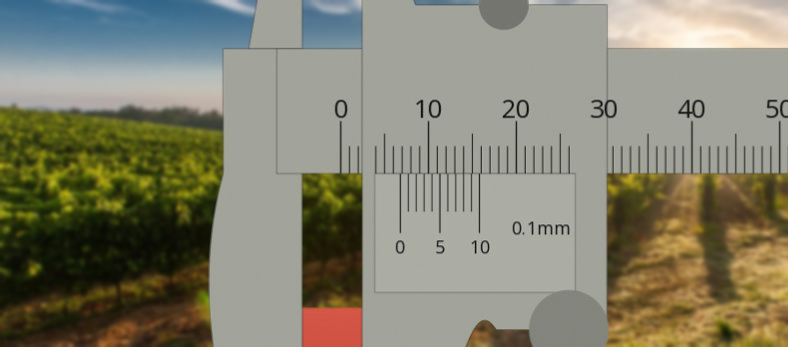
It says 6.8 mm
